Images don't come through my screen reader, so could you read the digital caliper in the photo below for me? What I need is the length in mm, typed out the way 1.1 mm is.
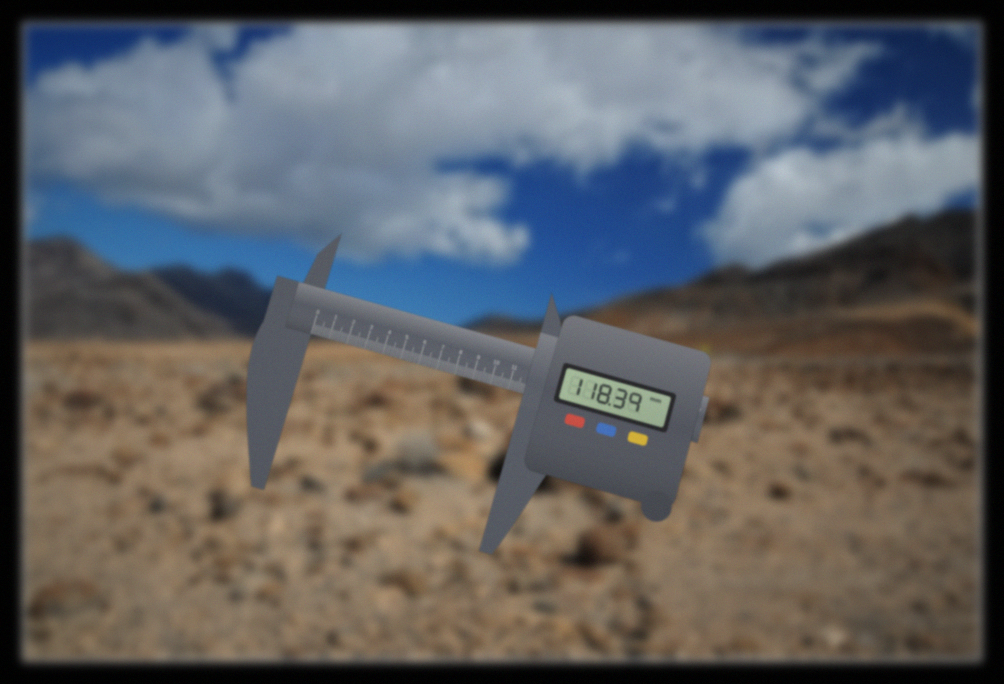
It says 118.39 mm
